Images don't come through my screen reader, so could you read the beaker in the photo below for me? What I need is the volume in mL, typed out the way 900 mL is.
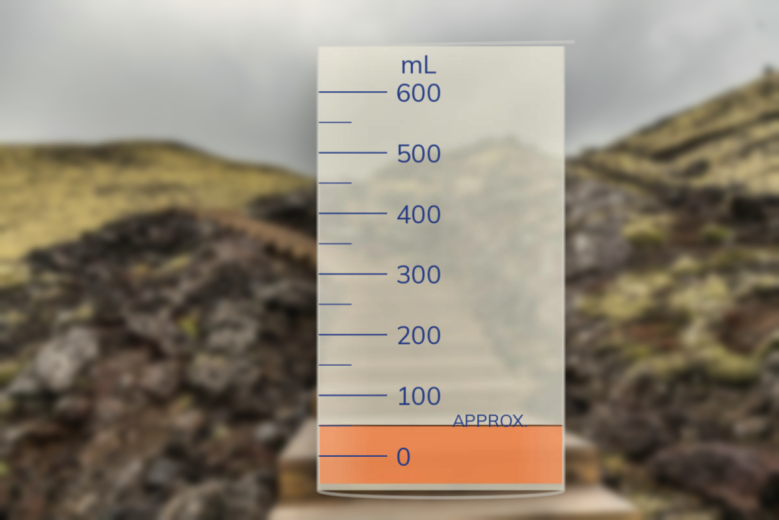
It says 50 mL
